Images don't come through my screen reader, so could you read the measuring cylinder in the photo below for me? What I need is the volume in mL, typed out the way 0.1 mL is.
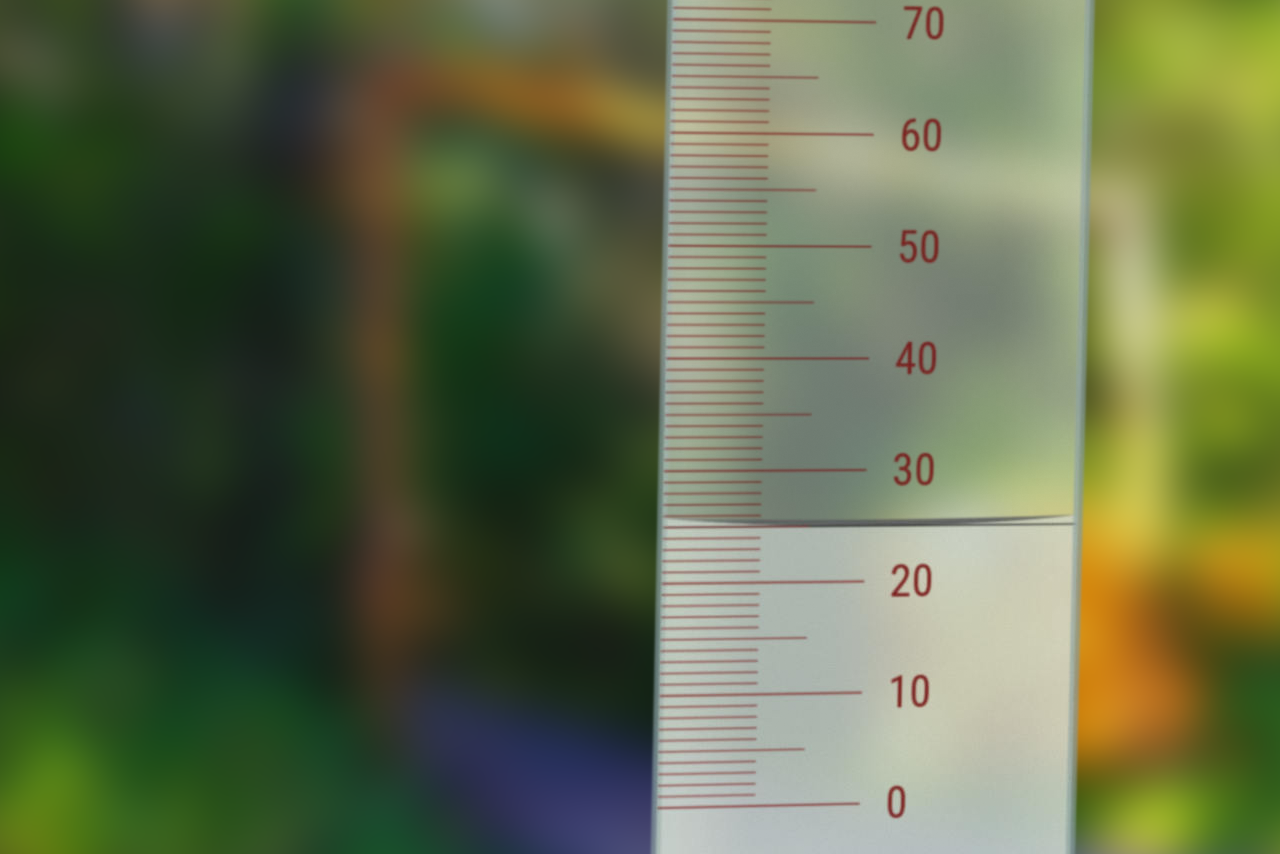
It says 25 mL
